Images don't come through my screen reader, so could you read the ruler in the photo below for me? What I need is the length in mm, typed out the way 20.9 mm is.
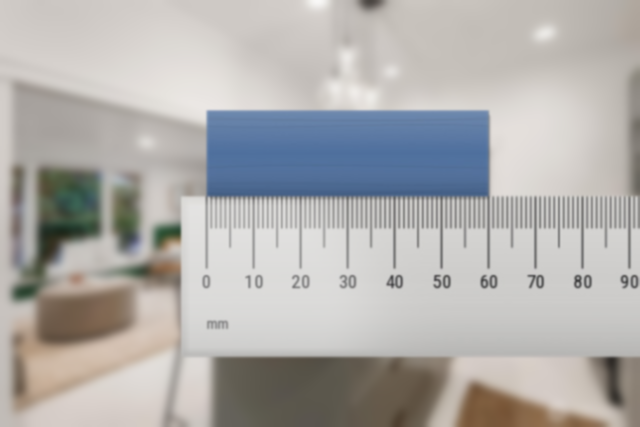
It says 60 mm
